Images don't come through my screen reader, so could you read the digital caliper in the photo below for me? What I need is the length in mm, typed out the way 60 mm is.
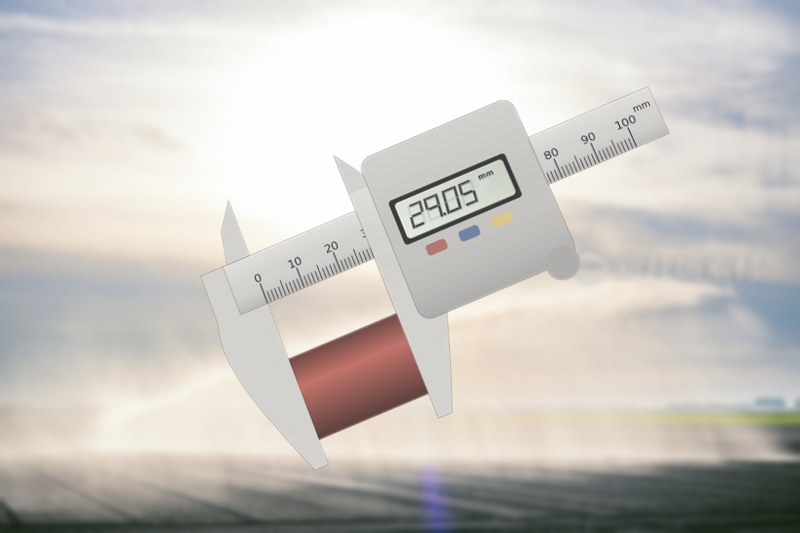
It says 29.05 mm
